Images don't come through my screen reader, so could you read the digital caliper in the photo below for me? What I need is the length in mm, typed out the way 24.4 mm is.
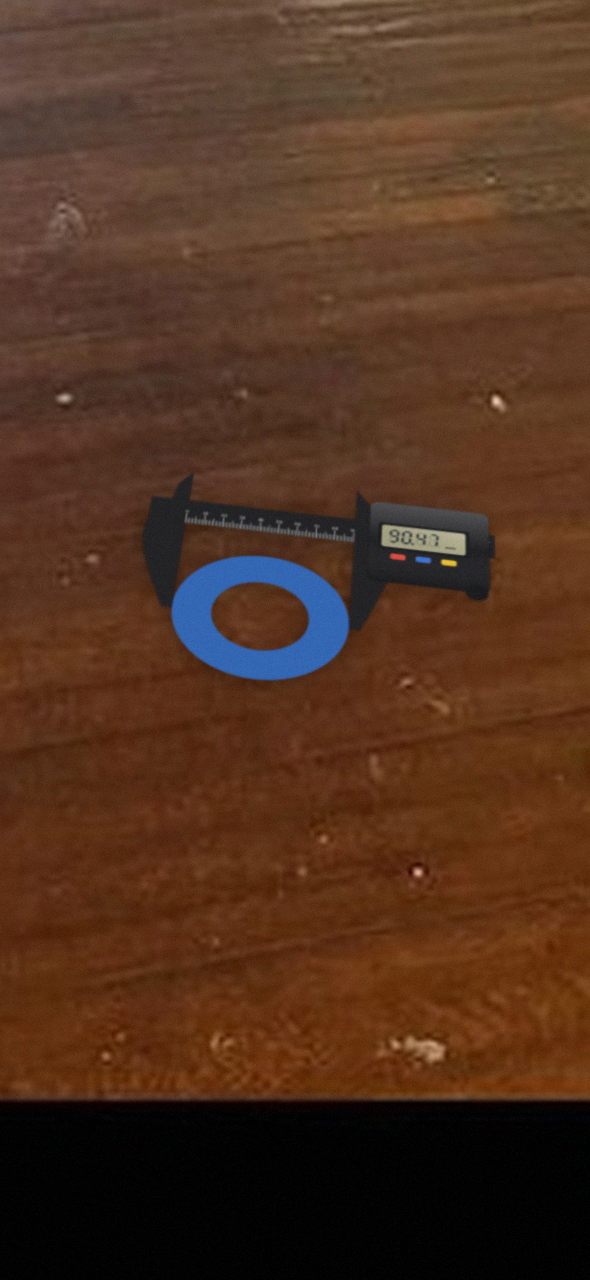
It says 90.47 mm
